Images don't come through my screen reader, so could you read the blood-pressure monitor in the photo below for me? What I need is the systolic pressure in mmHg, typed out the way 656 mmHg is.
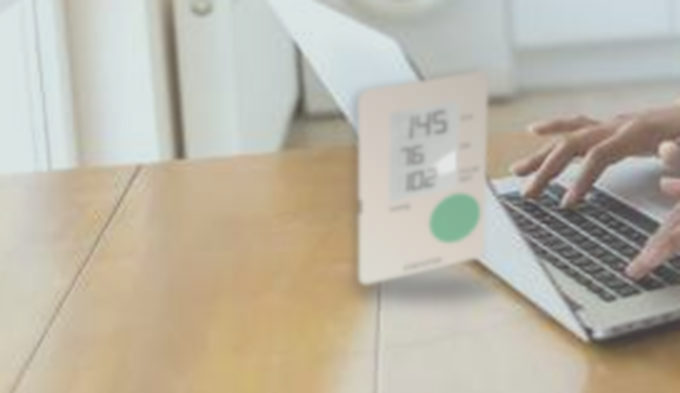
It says 145 mmHg
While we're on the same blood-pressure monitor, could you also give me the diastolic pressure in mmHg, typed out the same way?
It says 76 mmHg
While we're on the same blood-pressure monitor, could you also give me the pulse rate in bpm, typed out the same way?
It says 102 bpm
